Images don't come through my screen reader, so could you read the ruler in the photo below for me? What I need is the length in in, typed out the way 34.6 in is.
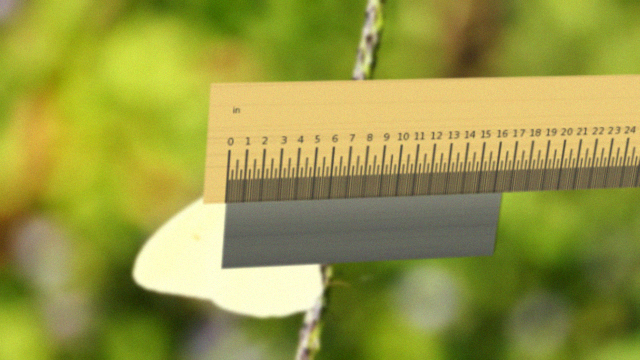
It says 16.5 in
